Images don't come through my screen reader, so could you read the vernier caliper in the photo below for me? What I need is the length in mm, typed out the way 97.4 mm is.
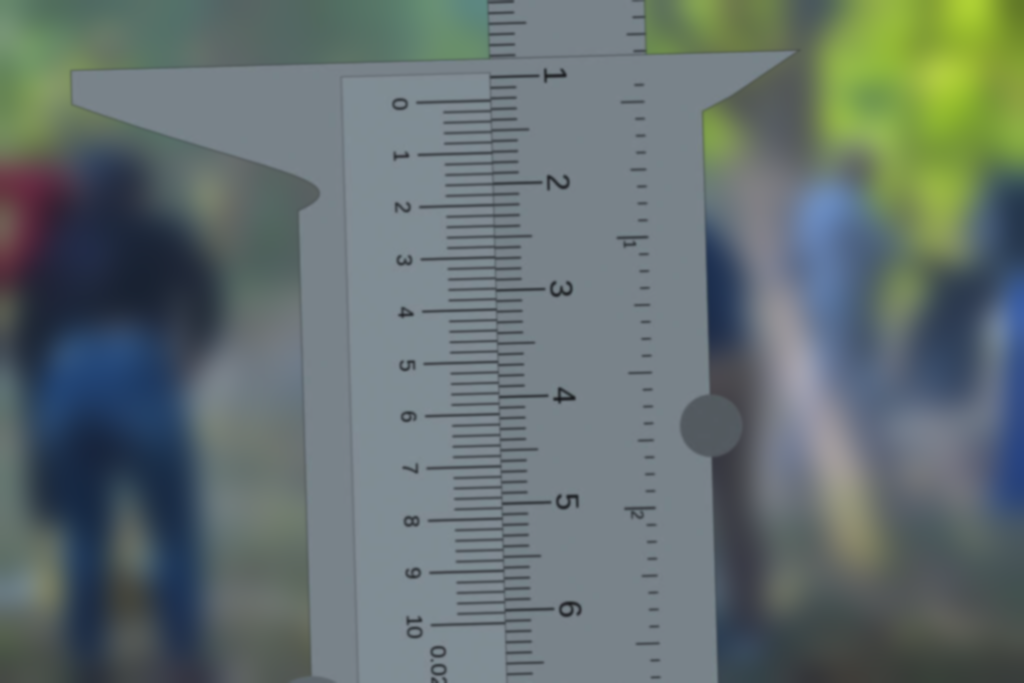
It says 12.2 mm
